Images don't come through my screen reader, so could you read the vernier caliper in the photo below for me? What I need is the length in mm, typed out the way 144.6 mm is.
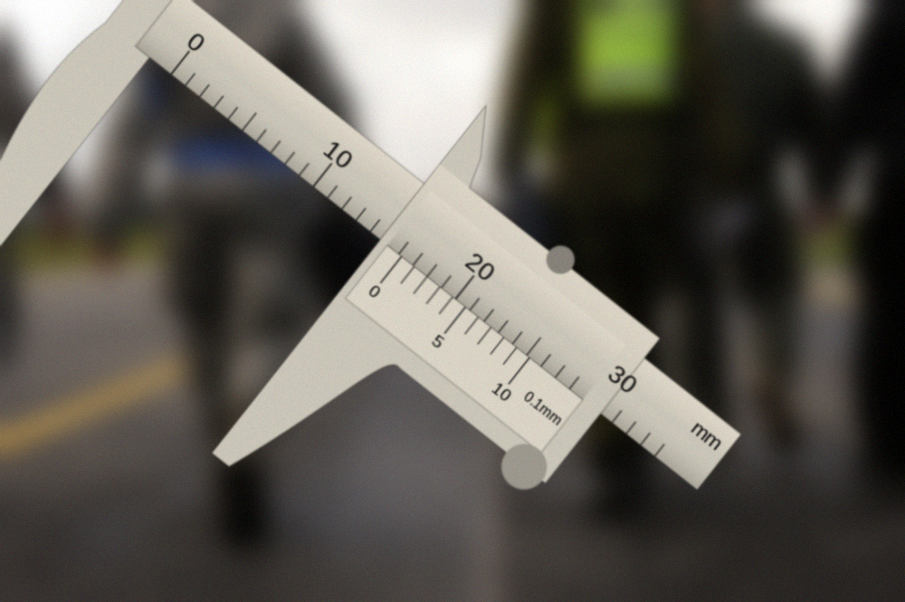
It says 16.2 mm
